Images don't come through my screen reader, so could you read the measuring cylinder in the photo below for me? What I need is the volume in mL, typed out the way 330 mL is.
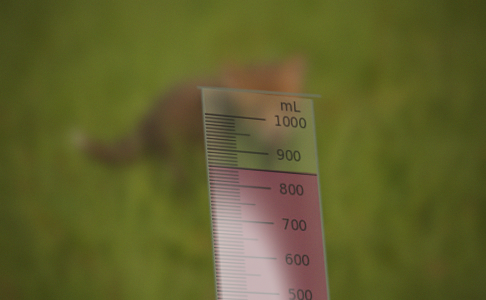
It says 850 mL
